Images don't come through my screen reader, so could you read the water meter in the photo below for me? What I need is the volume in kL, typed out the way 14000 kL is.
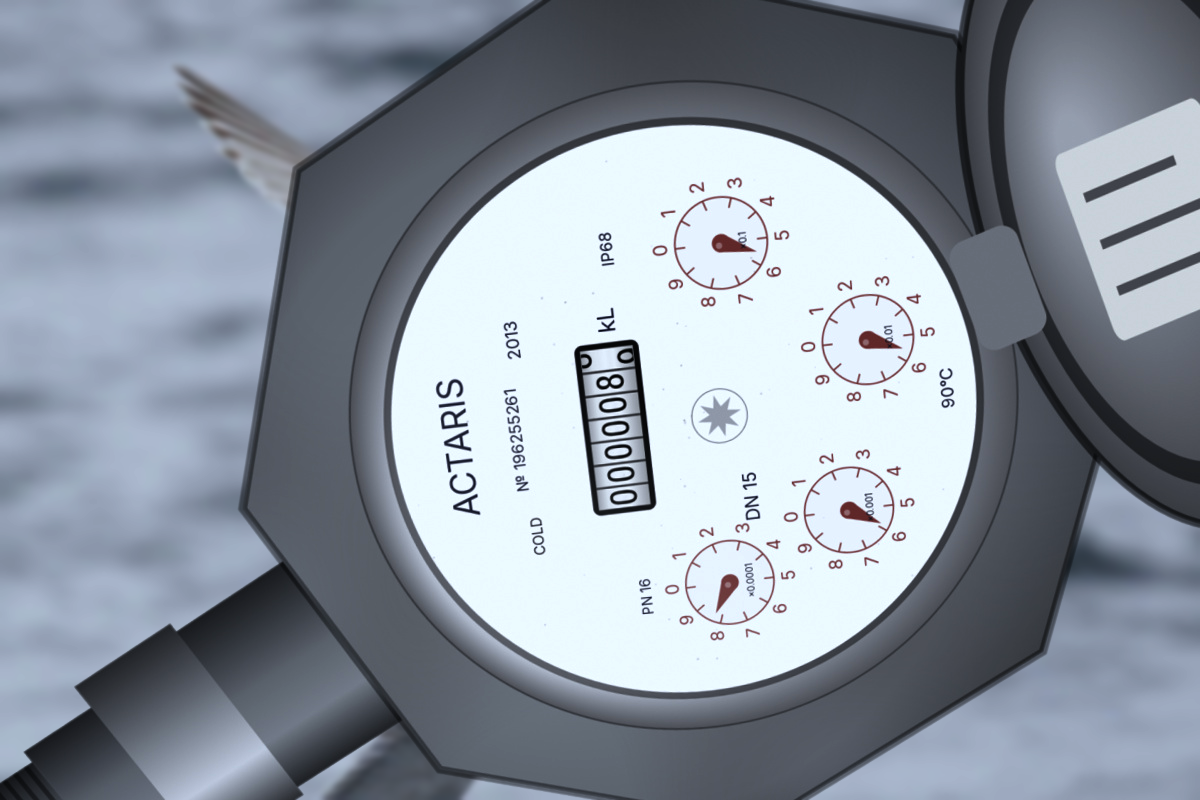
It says 88.5558 kL
